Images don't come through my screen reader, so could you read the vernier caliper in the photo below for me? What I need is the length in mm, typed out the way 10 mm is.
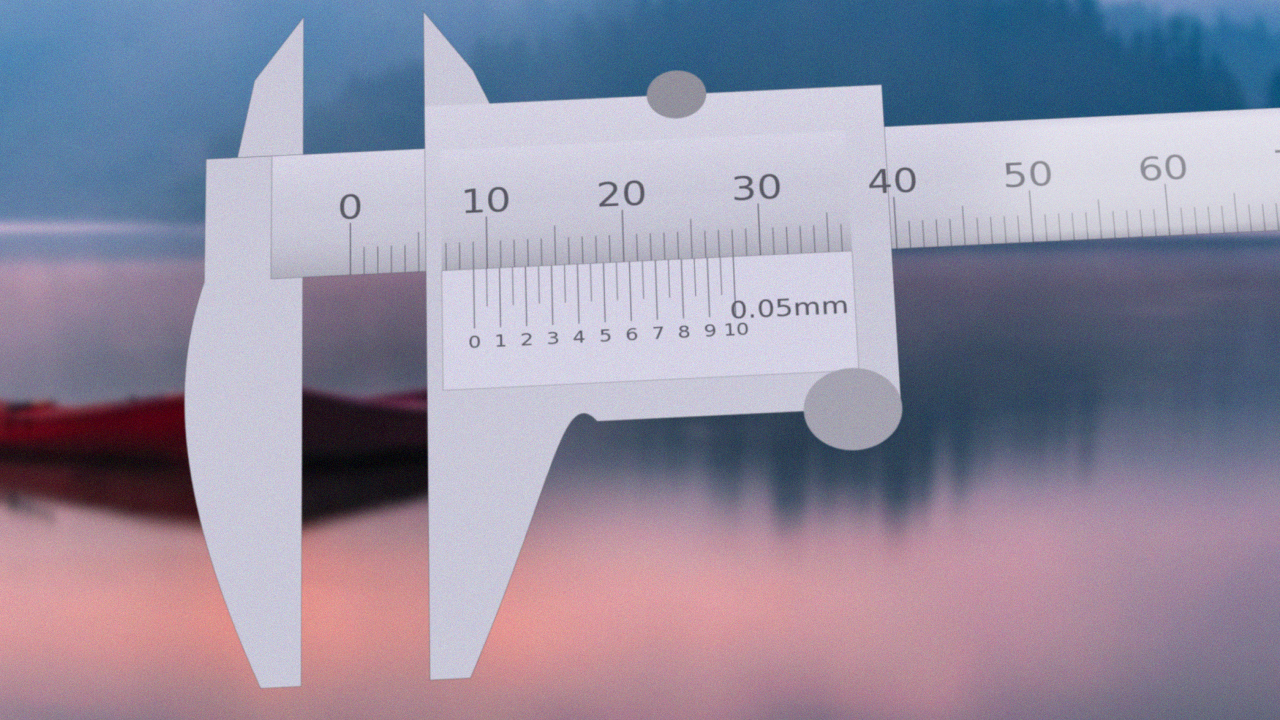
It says 9.0 mm
